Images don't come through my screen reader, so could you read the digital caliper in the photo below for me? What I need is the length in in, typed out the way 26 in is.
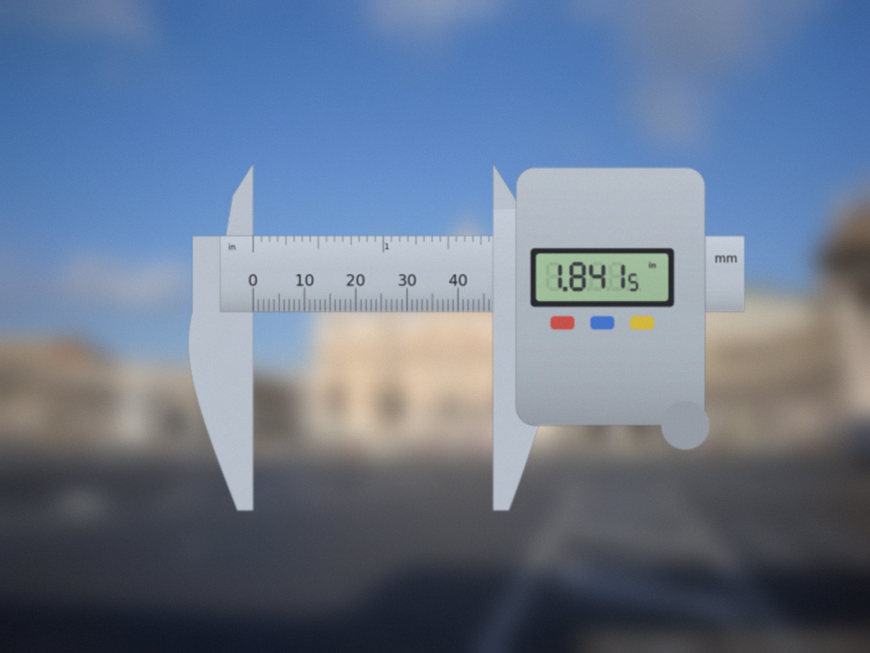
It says 1.8415 in
